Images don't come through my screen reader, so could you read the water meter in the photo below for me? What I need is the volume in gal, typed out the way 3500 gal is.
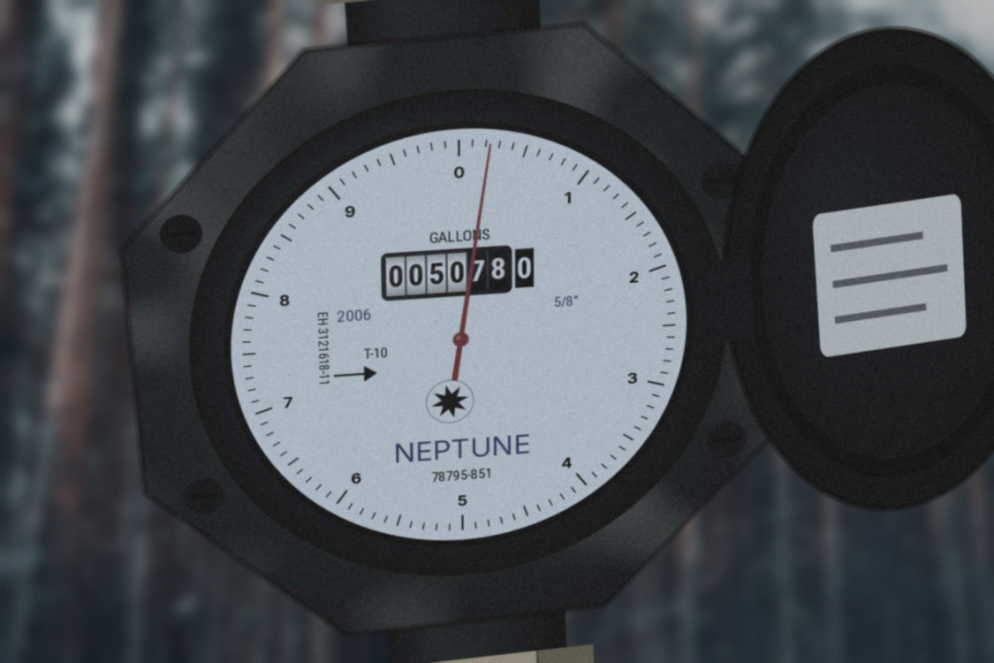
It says 50780.2 gal
